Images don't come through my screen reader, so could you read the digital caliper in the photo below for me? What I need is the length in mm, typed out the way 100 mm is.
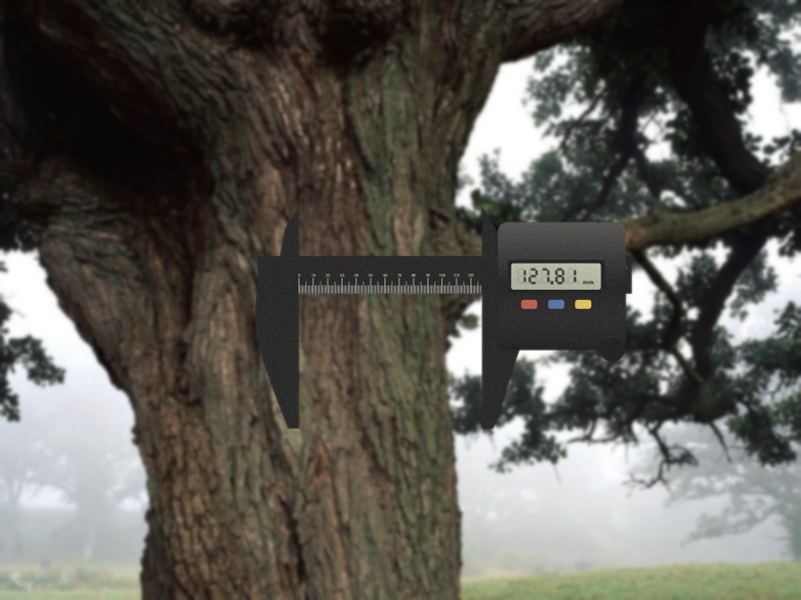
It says 127.81 mm
